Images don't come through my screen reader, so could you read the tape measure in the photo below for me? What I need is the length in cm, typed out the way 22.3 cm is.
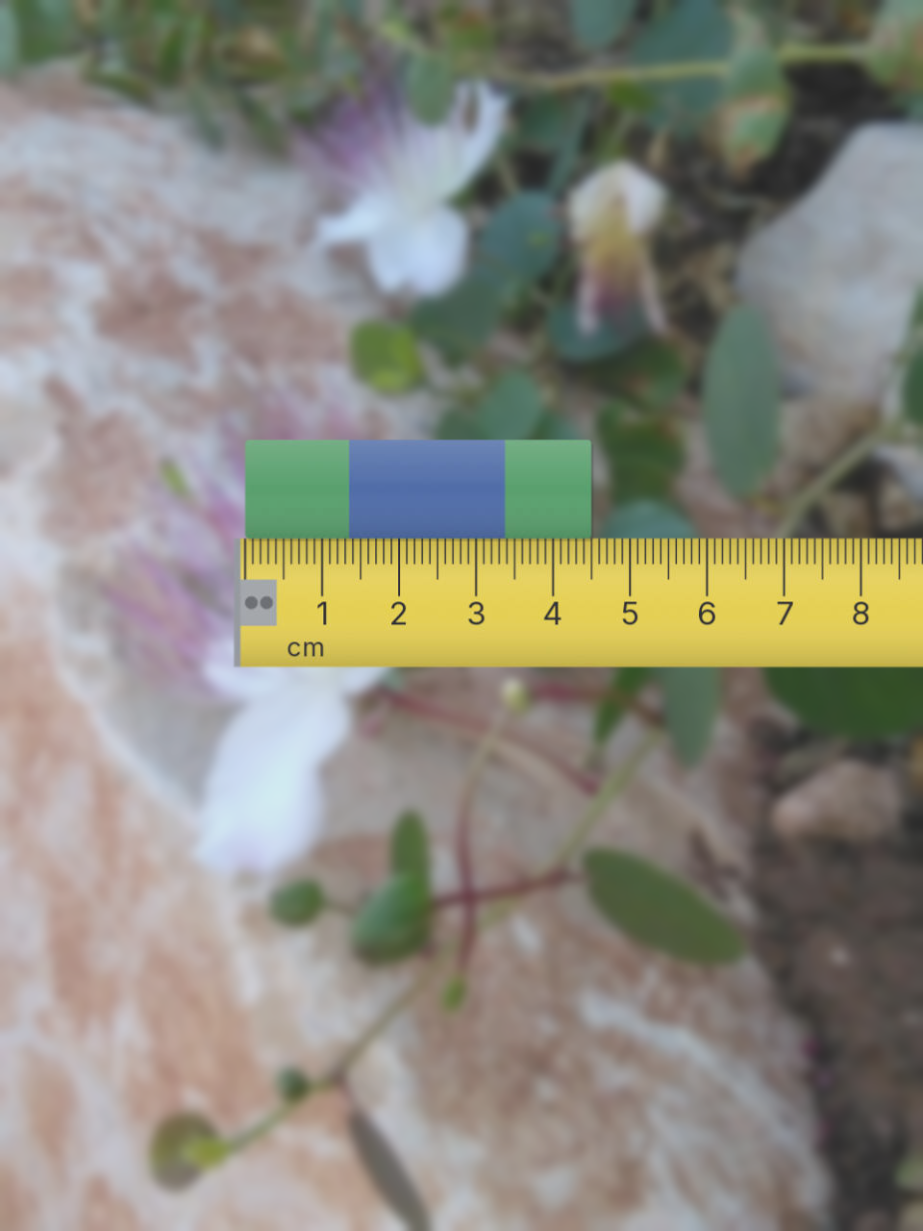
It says 4.5 cm
